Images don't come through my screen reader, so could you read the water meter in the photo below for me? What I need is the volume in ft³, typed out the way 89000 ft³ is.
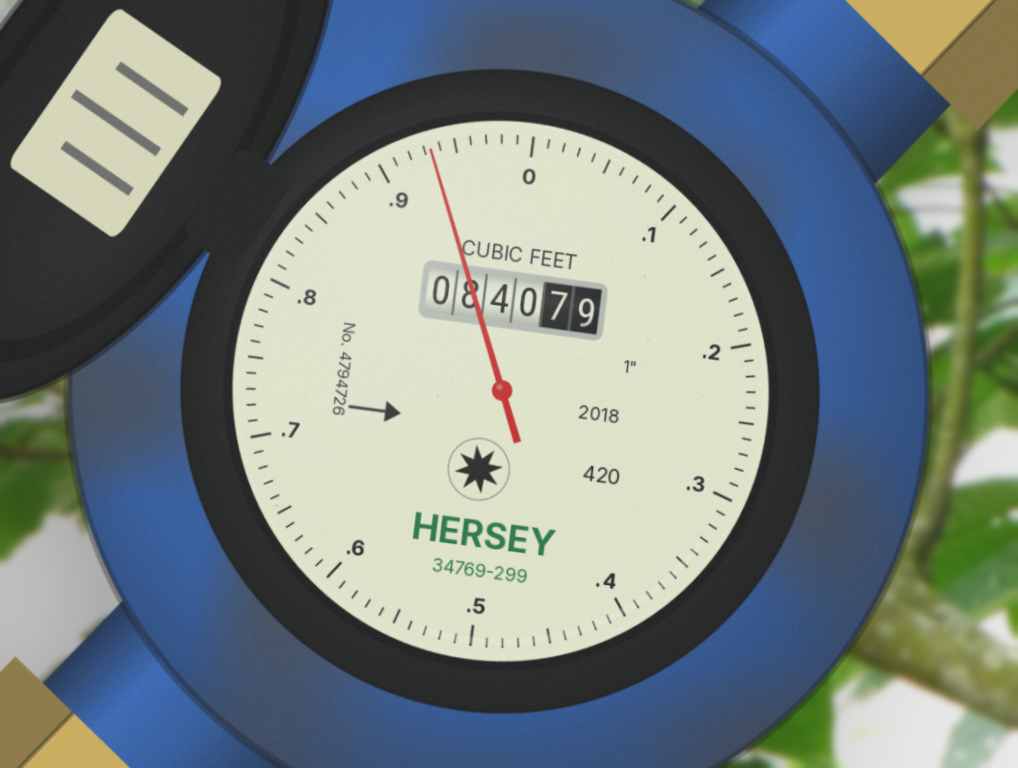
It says 84078.93 ft³
